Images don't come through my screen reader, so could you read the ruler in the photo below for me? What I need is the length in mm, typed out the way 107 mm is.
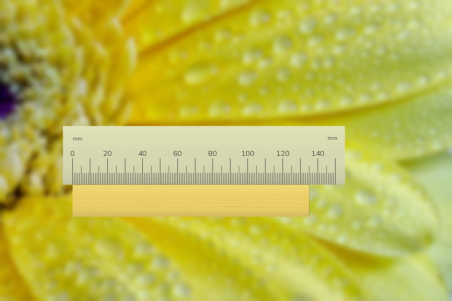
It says 135 mm
